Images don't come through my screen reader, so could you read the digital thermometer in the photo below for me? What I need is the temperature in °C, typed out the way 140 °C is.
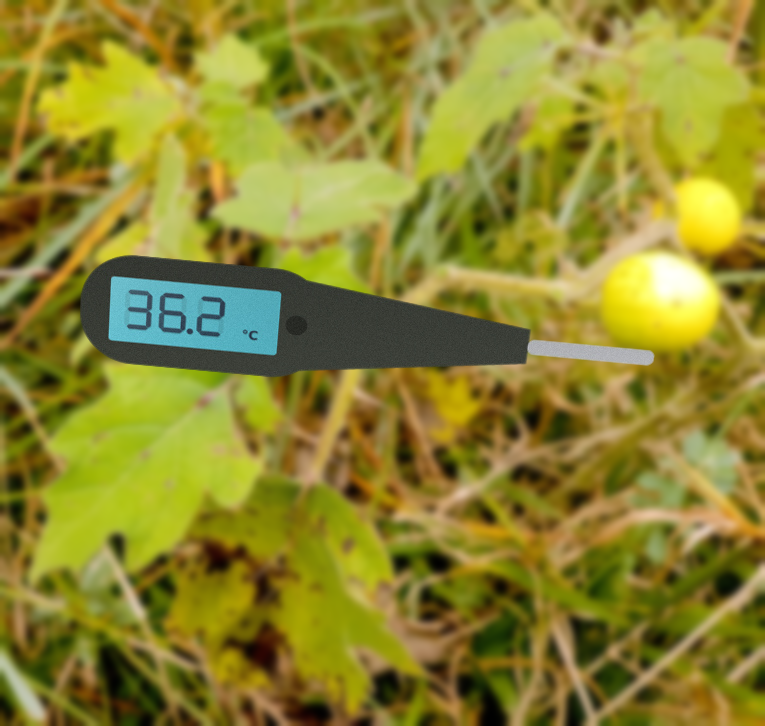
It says 36.2 °C
